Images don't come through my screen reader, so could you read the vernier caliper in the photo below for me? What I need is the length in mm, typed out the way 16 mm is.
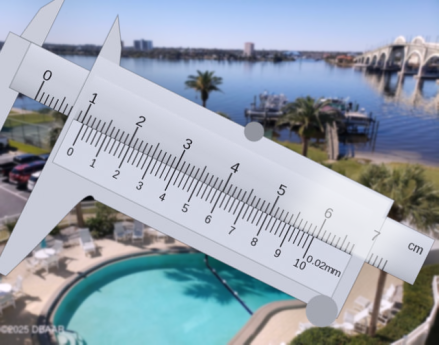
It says 10.4 mm
